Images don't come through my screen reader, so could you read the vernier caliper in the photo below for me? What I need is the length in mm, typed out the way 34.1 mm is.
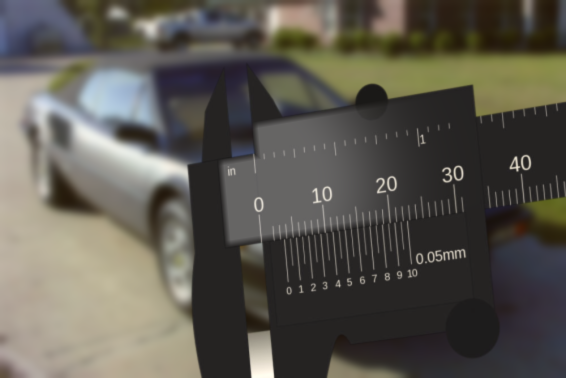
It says 3.6 mm
